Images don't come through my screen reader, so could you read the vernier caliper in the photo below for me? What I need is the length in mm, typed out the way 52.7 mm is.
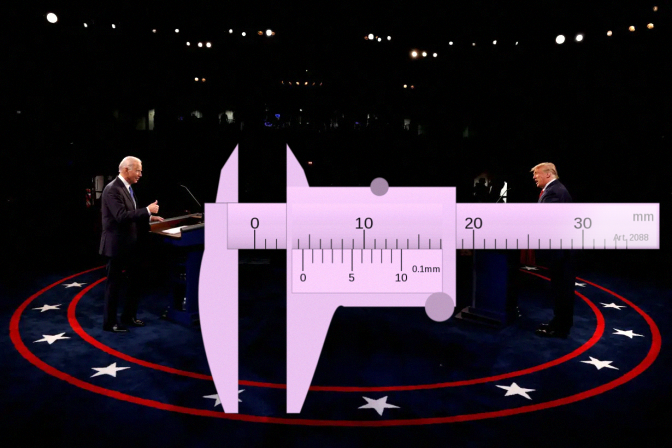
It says 4.4 mm
